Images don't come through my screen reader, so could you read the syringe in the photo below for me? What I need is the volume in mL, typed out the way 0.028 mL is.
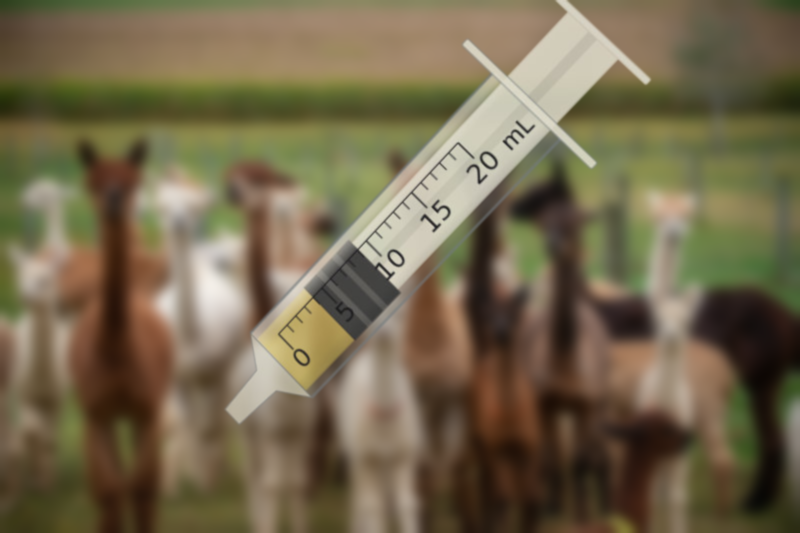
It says 4 mL
